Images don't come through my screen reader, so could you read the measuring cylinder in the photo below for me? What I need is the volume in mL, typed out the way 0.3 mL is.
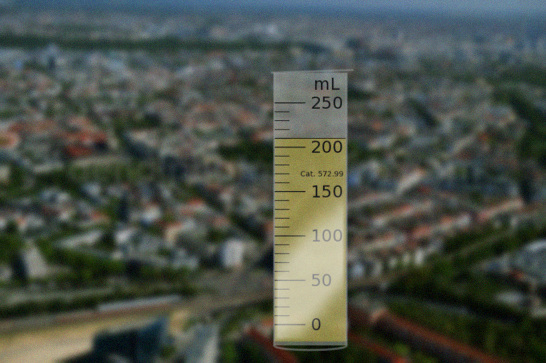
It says 210 mL
